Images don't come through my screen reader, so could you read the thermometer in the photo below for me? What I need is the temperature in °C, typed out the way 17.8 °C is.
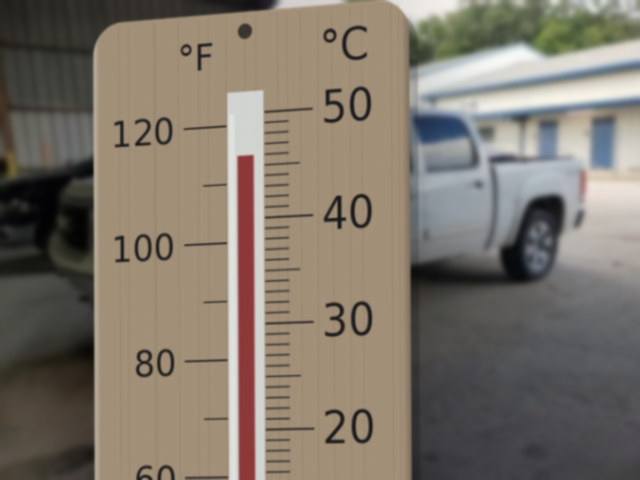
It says 46 °C
